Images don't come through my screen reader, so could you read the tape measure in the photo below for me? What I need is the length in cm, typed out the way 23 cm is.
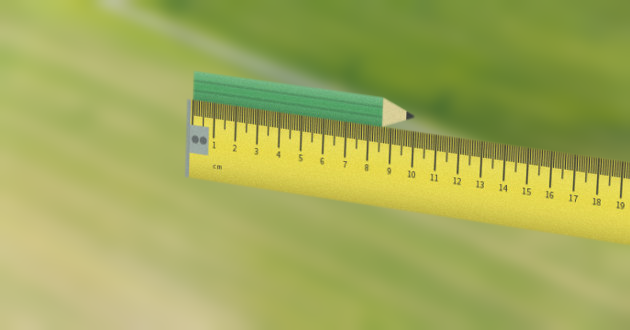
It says 10 cm
